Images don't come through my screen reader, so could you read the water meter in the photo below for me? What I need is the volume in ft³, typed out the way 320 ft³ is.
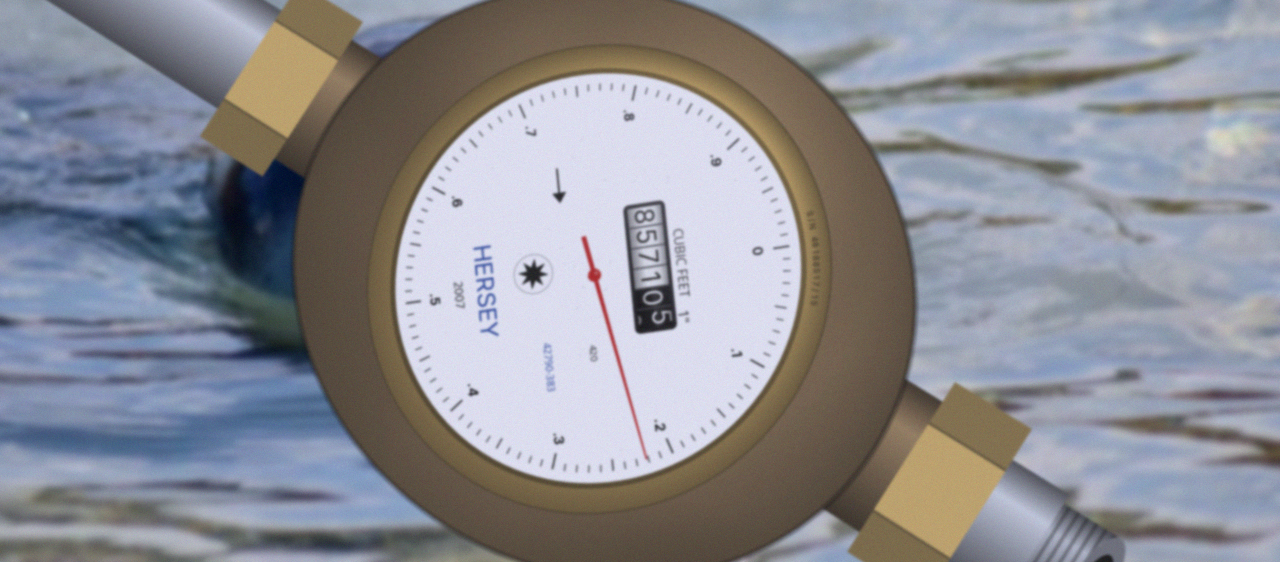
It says 857105.22 ft³
